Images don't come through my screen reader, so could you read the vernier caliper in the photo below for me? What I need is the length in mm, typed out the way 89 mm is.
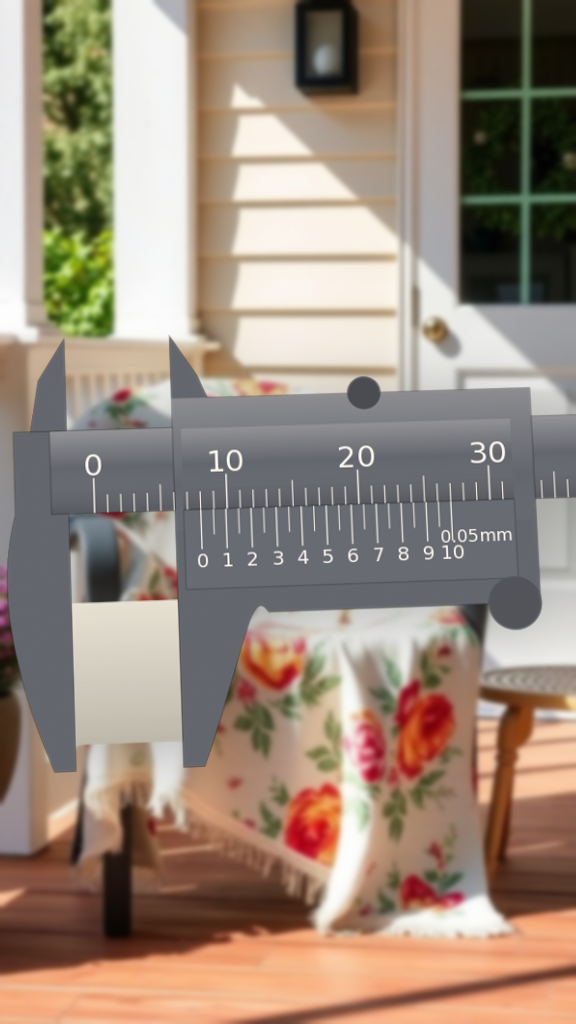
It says 8.0 mm
